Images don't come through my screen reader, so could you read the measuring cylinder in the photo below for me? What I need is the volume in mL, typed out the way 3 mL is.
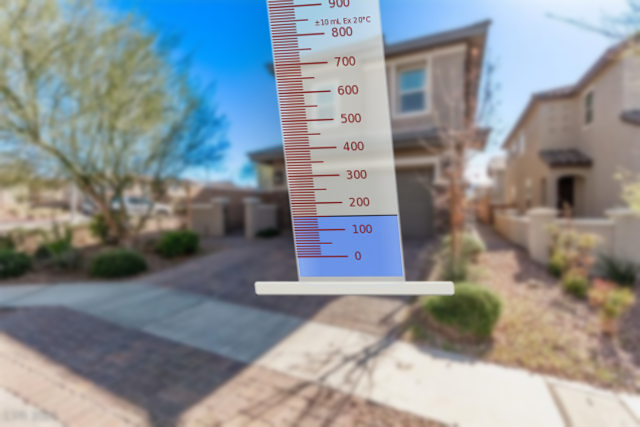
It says 150 mL
